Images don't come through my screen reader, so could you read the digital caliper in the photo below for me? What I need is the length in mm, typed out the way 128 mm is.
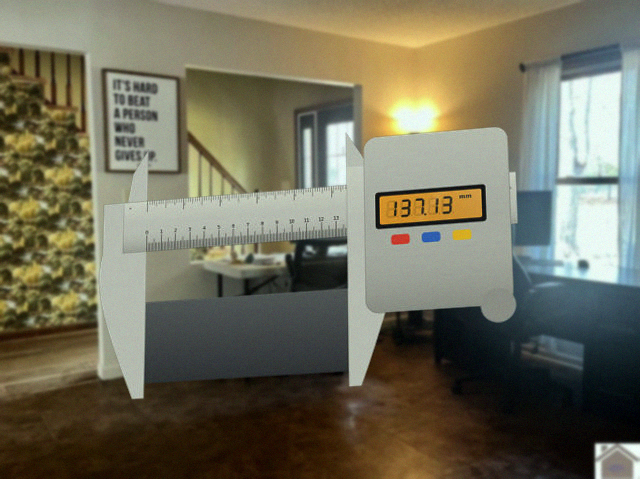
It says 137.13 mm
